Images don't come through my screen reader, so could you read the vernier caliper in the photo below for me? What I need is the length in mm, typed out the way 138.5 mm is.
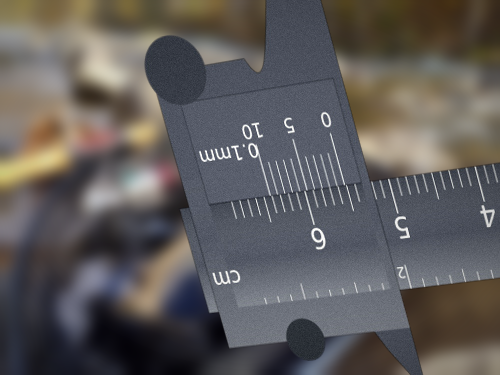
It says 55.2 mm
